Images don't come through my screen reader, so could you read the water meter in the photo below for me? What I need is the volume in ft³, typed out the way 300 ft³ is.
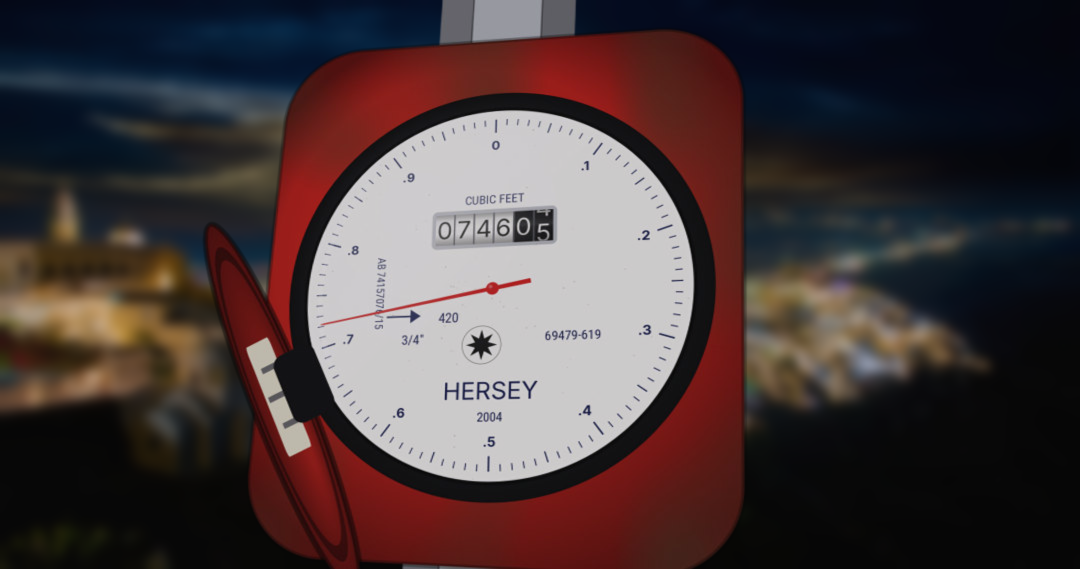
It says 74604.72 ft³
